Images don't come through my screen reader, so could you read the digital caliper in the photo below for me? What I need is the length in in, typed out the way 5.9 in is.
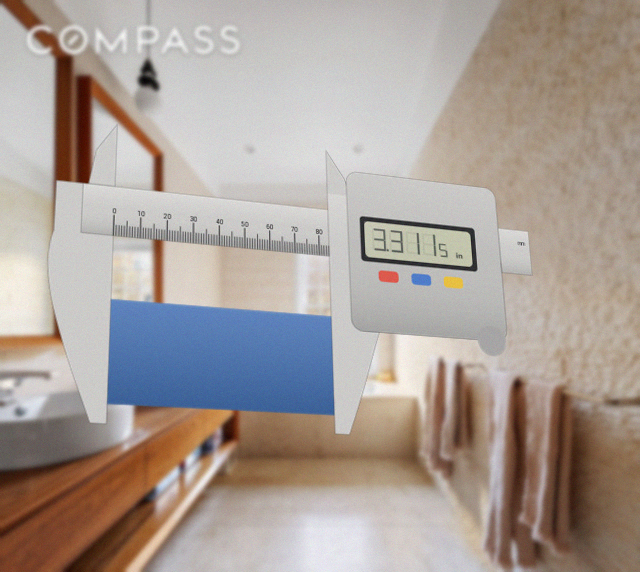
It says 3.3115 in
